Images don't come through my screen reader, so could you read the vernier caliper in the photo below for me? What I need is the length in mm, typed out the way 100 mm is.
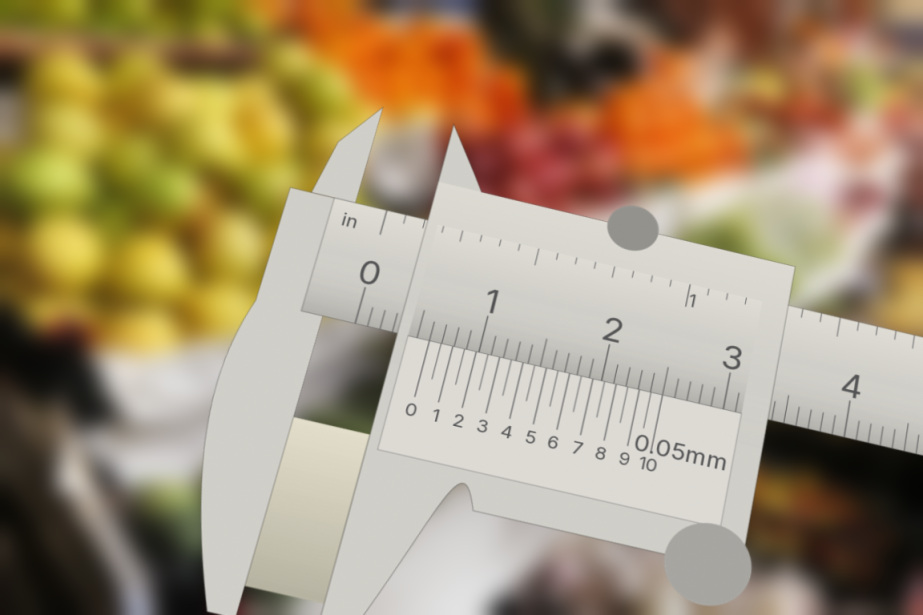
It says 6.0 mm
